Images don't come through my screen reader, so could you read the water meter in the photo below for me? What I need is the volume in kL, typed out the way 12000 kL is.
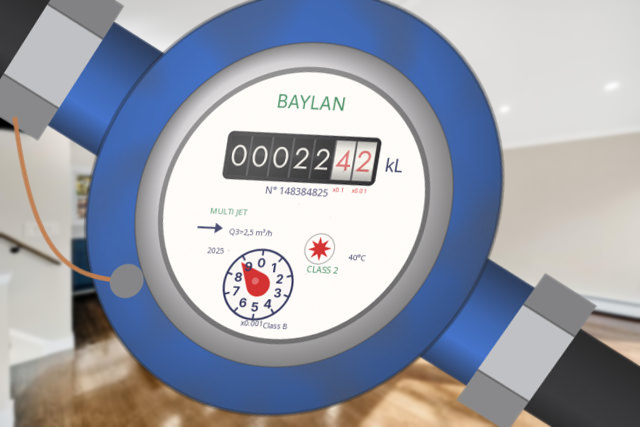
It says 22.428 kL
